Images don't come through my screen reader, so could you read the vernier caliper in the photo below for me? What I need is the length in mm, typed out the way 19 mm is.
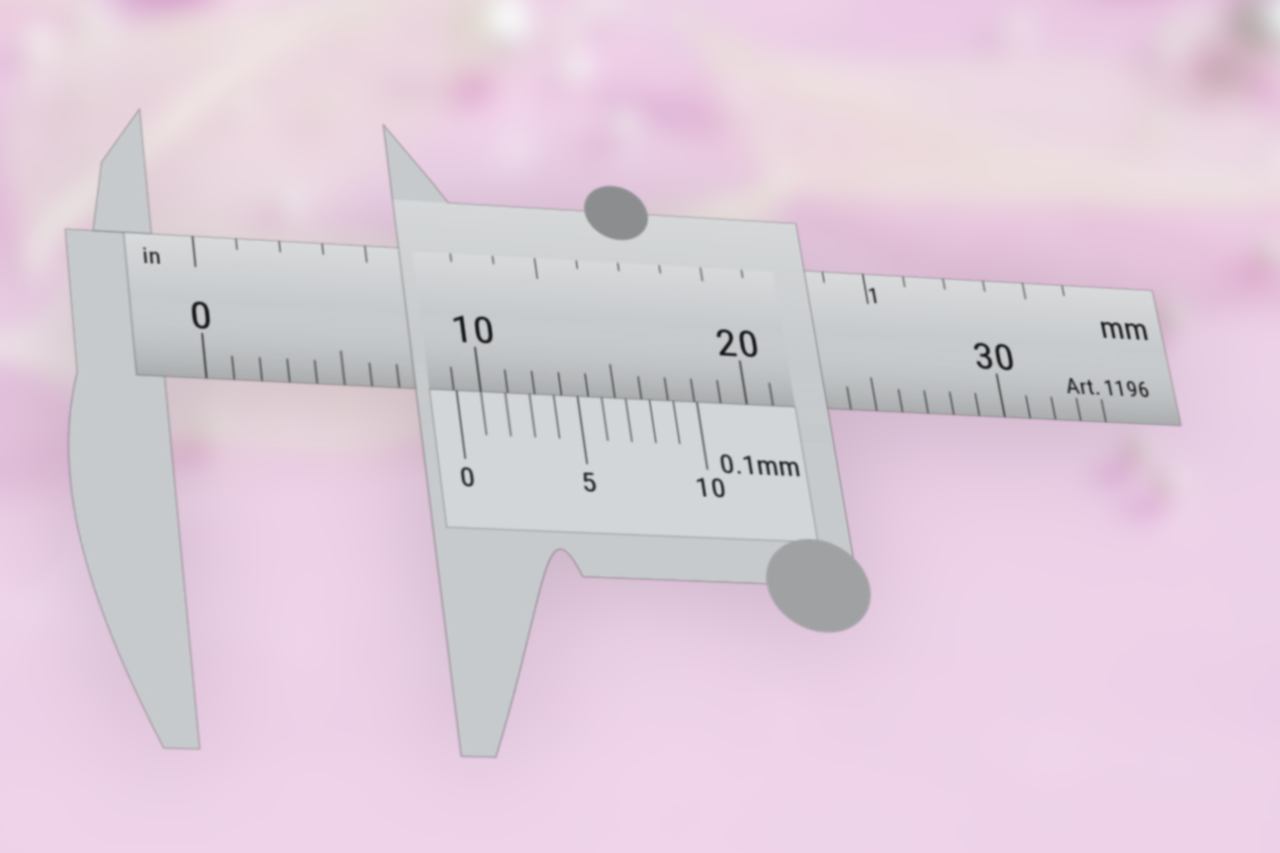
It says 9.1 mm
